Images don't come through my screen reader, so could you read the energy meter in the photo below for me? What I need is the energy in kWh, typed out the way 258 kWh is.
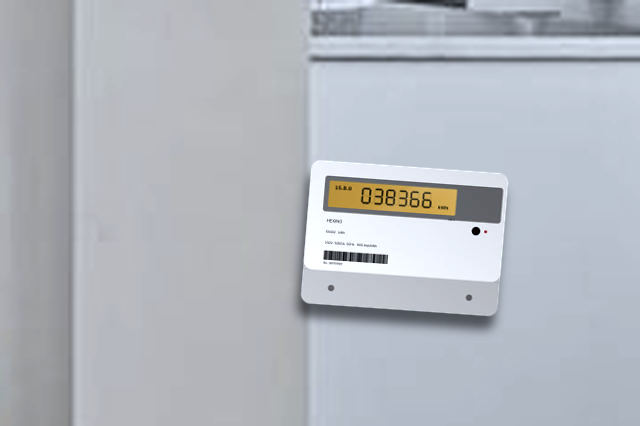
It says 38366 kWh
